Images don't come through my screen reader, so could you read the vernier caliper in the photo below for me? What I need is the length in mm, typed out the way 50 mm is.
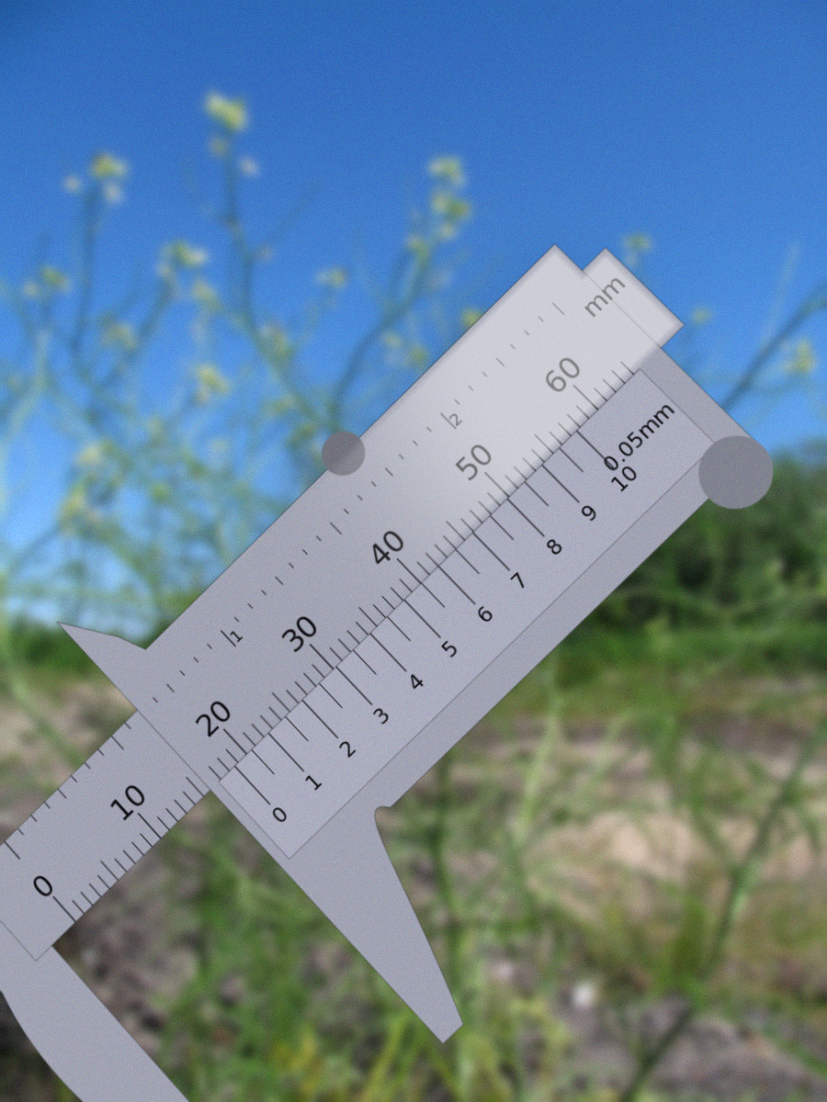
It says 18.6 mm
